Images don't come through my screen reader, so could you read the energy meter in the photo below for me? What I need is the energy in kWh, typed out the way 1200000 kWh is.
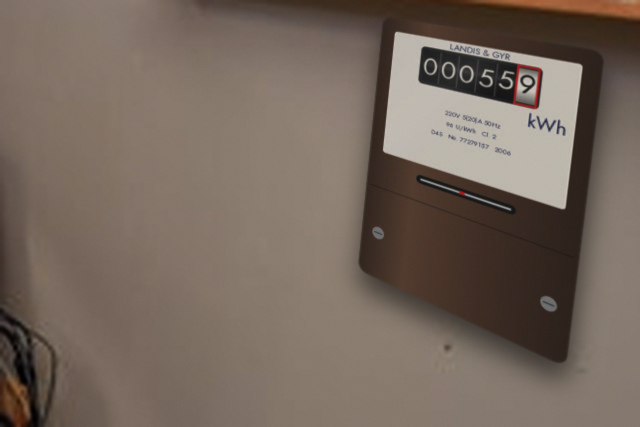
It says 55.9 kWh
